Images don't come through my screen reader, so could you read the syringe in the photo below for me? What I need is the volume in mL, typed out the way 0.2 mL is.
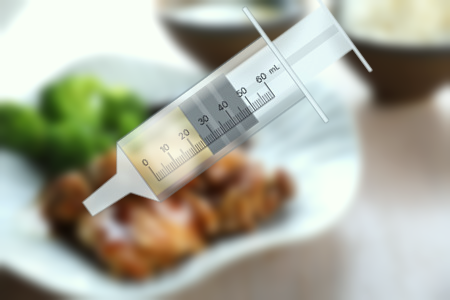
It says 25 mL
